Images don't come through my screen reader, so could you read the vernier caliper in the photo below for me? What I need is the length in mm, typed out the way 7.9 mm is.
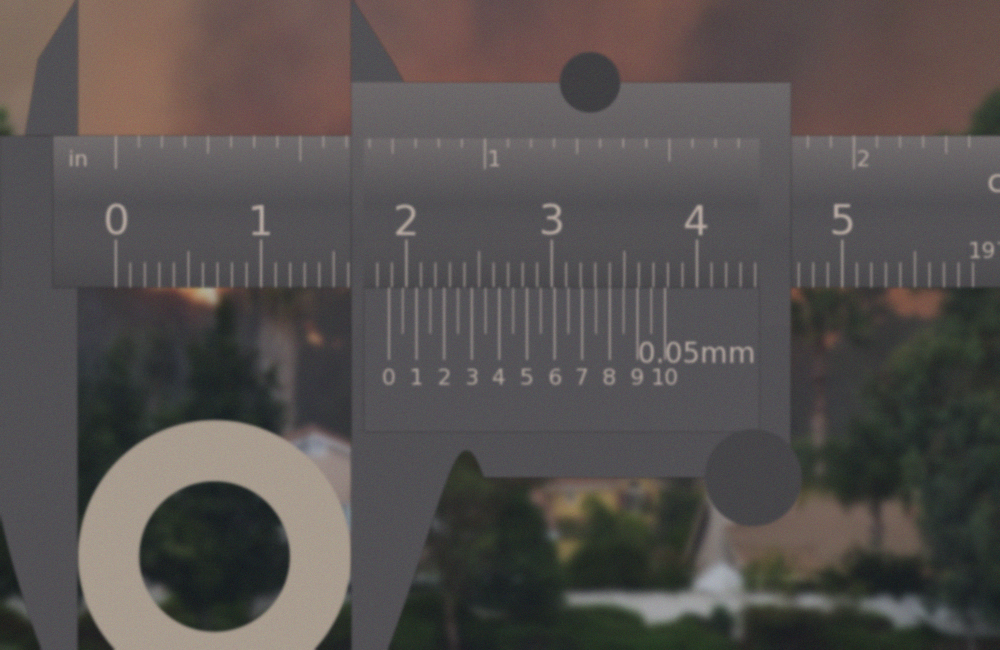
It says 18.8 mm
